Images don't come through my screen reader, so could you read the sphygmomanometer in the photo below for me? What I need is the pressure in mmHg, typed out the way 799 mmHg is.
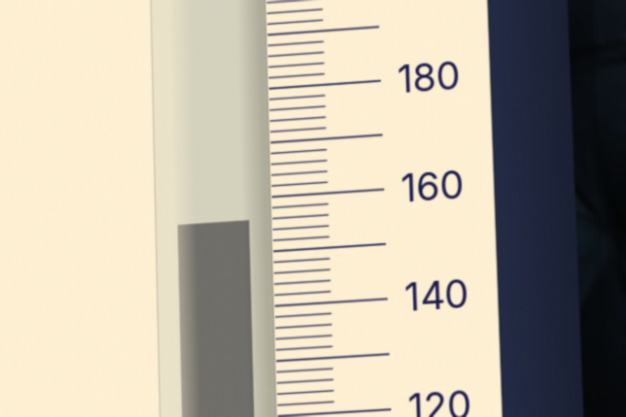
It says 156 mmHg
